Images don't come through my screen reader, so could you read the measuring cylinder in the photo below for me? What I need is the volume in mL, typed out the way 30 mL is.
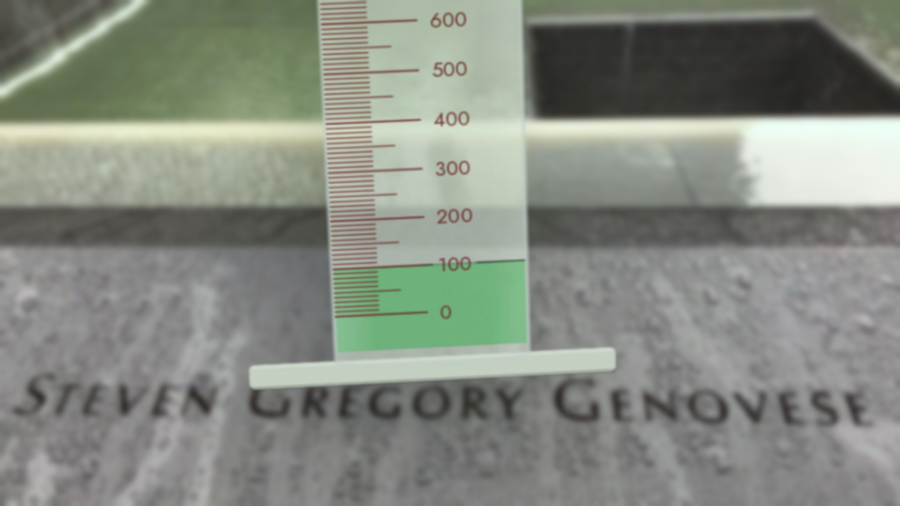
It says 100 mL
